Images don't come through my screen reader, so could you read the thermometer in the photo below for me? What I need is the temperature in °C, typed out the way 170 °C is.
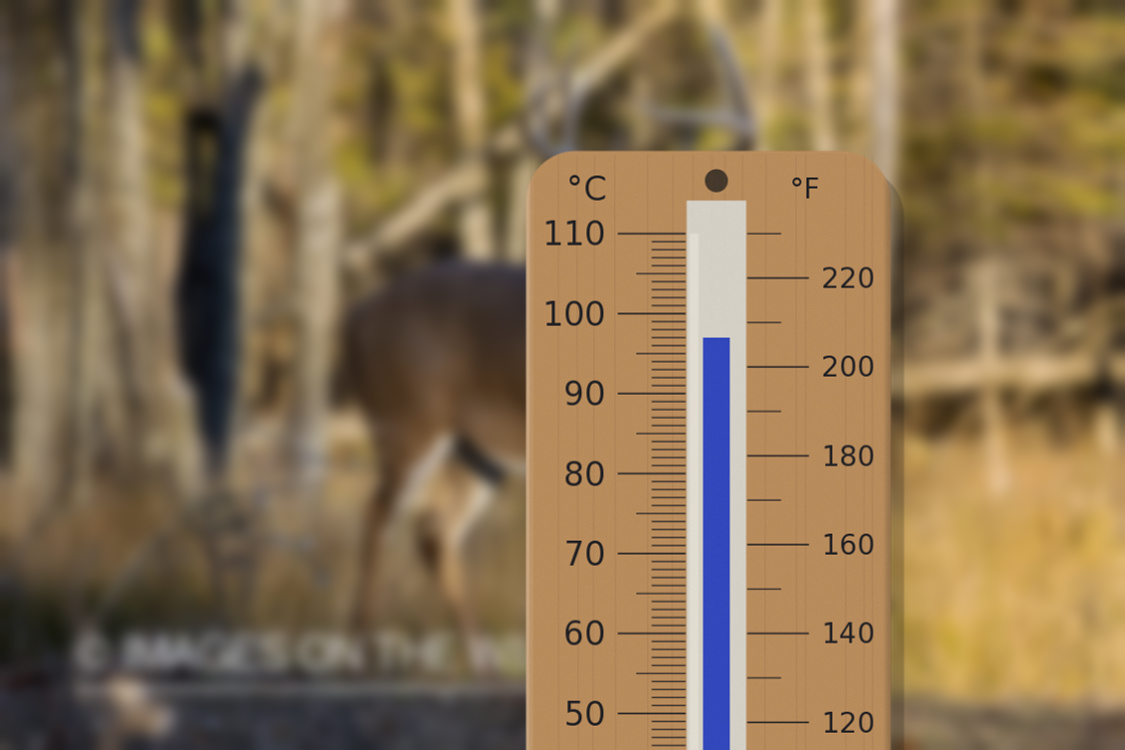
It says 97 °C
